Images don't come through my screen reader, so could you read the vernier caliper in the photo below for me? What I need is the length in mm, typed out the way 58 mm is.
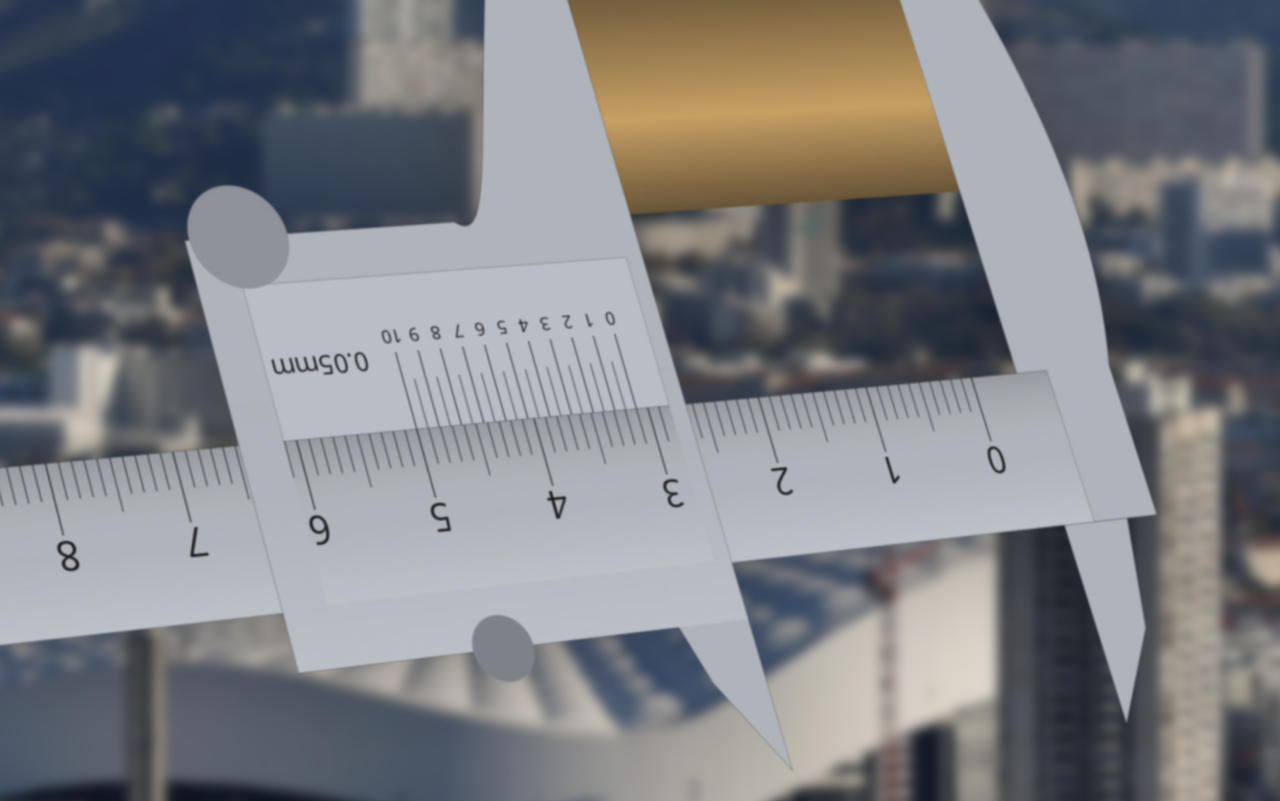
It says 31.0 mm
